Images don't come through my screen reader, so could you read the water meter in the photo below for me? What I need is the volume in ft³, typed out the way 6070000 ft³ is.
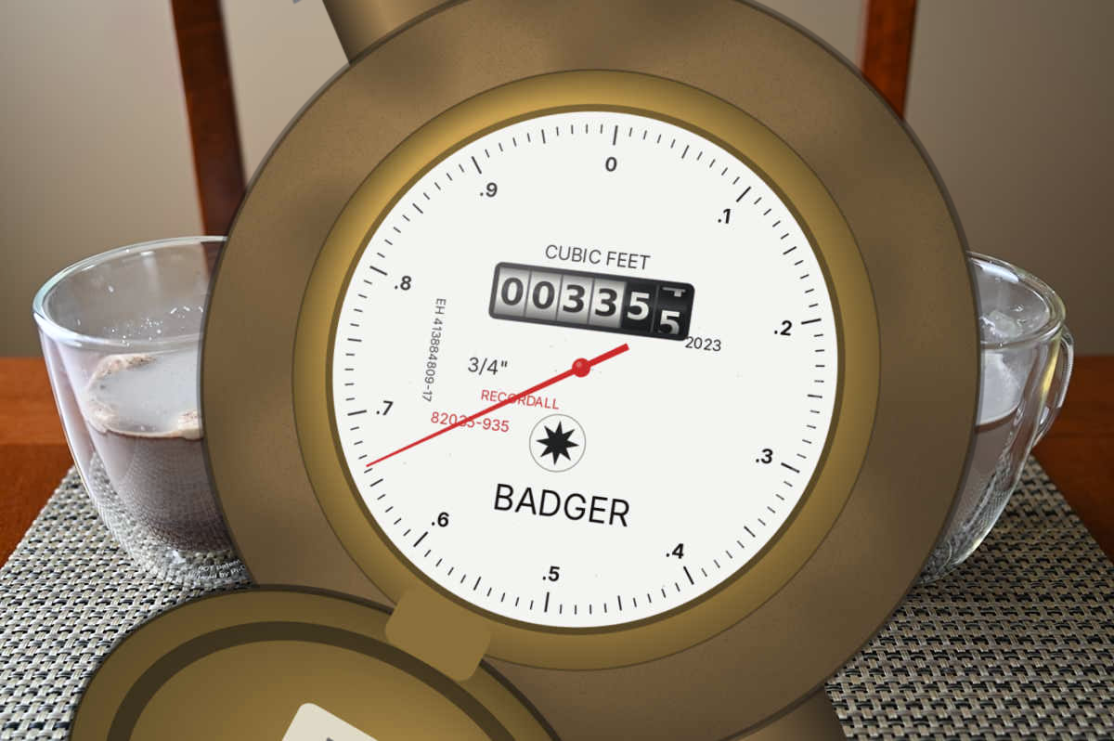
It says 3354.66 ft³
